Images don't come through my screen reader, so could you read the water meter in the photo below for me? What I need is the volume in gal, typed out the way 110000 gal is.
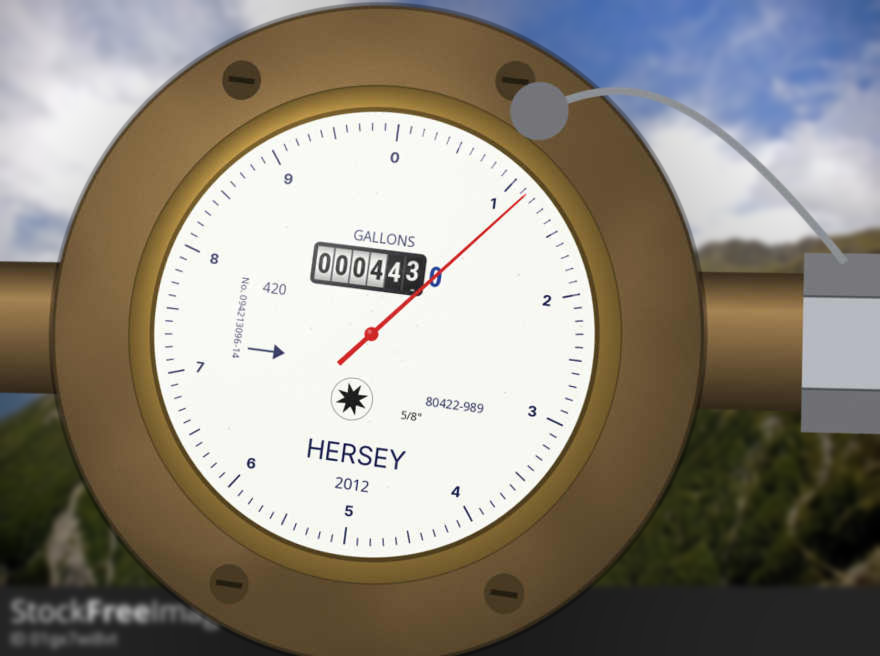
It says 4431.1 gal
